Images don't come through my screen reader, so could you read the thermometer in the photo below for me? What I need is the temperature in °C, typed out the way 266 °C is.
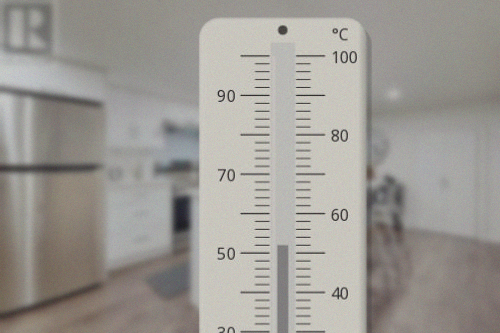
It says 52 °C
